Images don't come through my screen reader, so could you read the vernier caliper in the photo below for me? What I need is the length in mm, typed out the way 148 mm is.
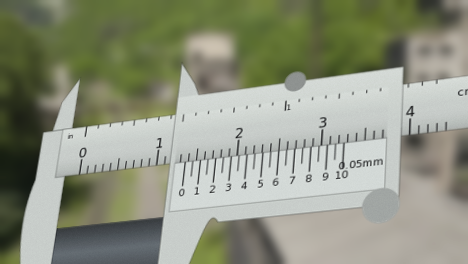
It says 13.6 mm
